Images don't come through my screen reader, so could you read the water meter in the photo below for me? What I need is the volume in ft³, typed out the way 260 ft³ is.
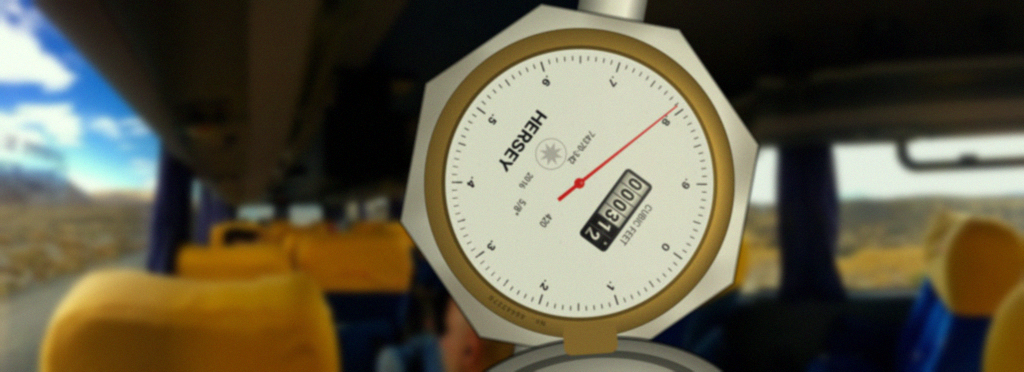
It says 311.79 ft³
